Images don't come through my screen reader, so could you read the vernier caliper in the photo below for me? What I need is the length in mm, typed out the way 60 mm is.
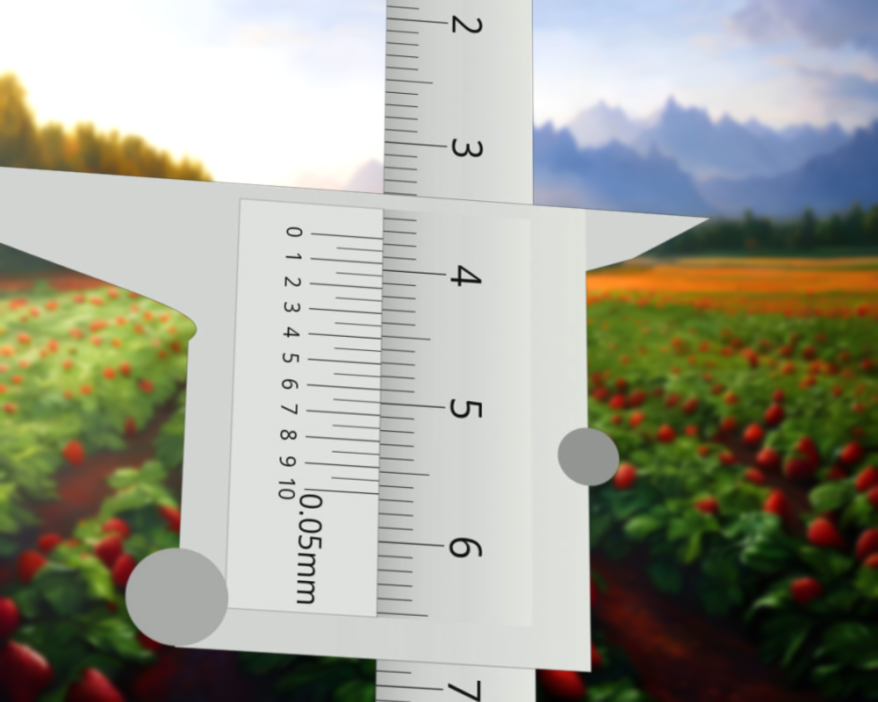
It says 37.6 mm
